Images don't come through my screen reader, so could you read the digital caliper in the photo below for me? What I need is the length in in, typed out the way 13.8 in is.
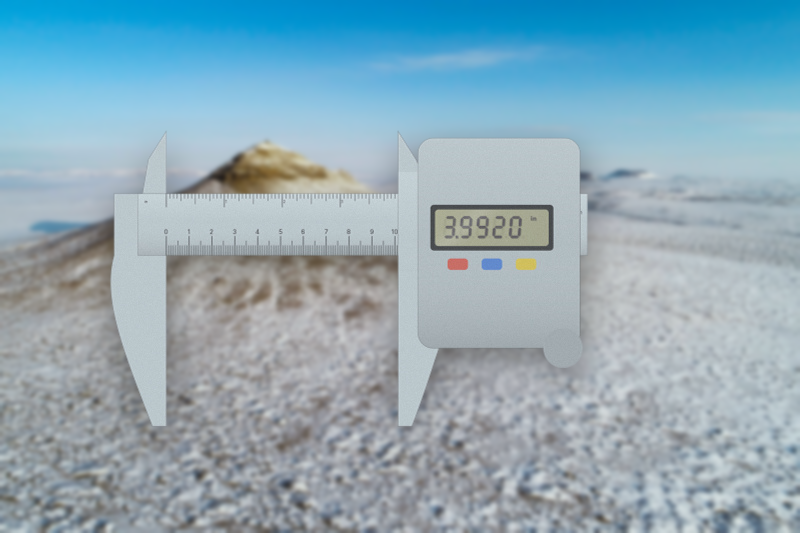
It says 3.9920 in
